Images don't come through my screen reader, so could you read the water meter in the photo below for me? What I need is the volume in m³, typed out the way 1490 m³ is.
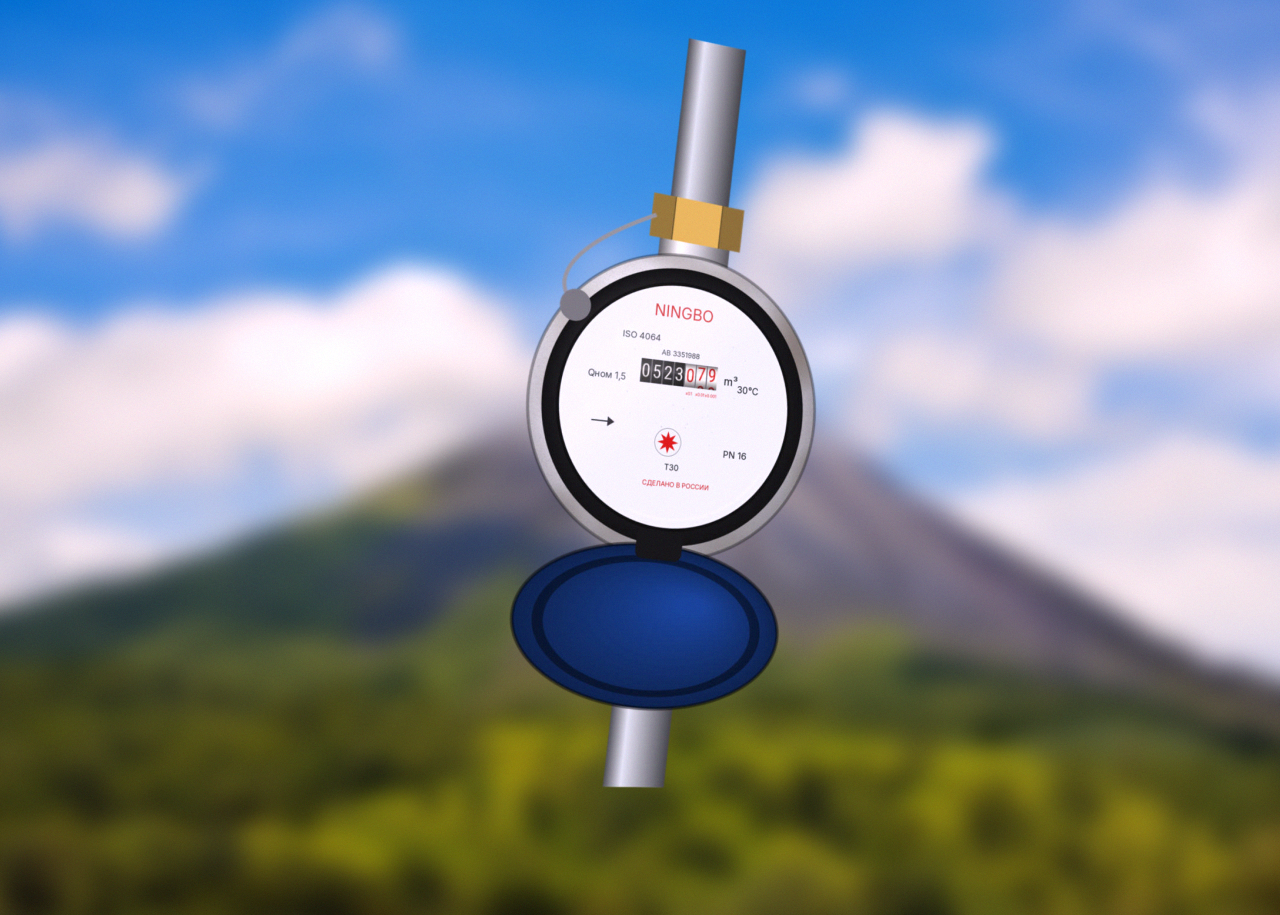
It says 523.079 m³
